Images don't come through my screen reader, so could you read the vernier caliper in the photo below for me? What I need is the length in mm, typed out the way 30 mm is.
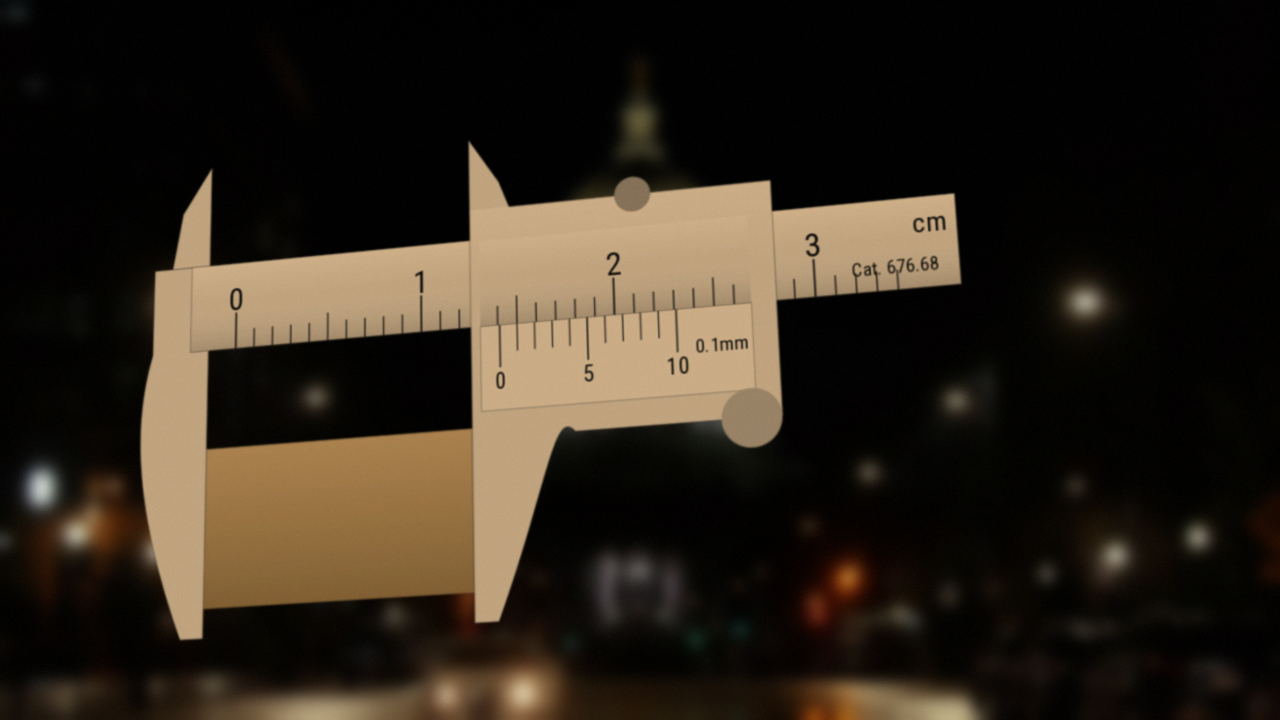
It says 14.1 mm
